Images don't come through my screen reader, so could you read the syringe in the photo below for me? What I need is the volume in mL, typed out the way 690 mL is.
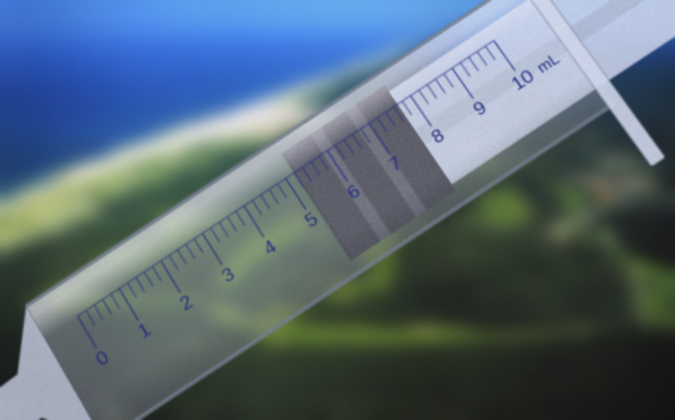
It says 5.2 mL
